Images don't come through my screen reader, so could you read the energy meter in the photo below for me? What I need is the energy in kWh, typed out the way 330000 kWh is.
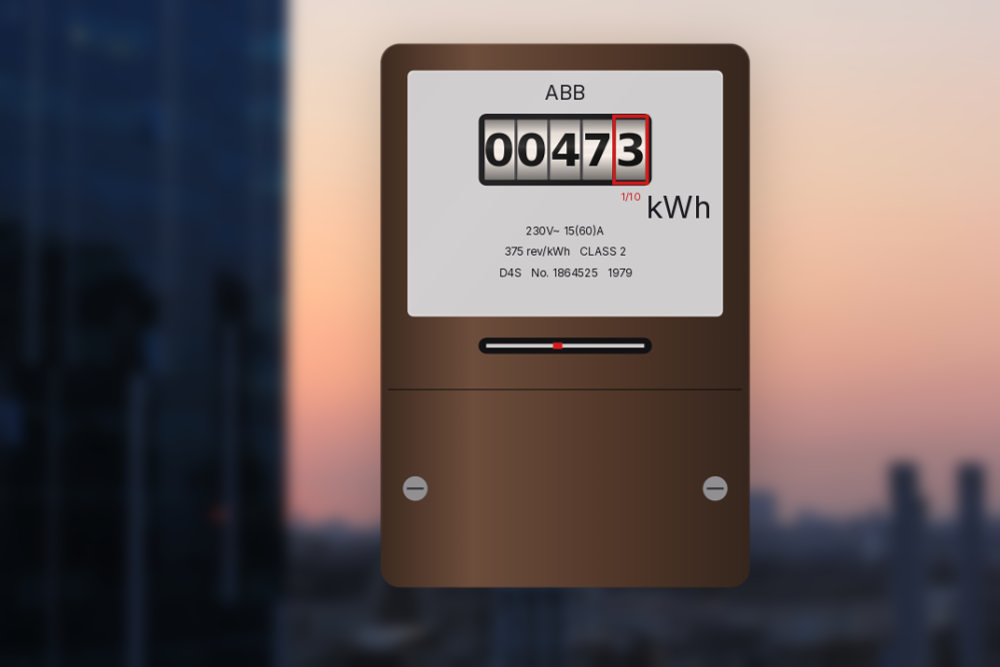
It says 47.3 kWh
